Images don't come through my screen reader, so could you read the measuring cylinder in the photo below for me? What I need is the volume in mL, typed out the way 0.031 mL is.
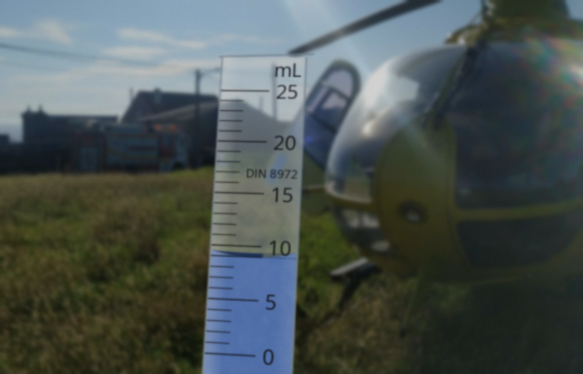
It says 9 mL
